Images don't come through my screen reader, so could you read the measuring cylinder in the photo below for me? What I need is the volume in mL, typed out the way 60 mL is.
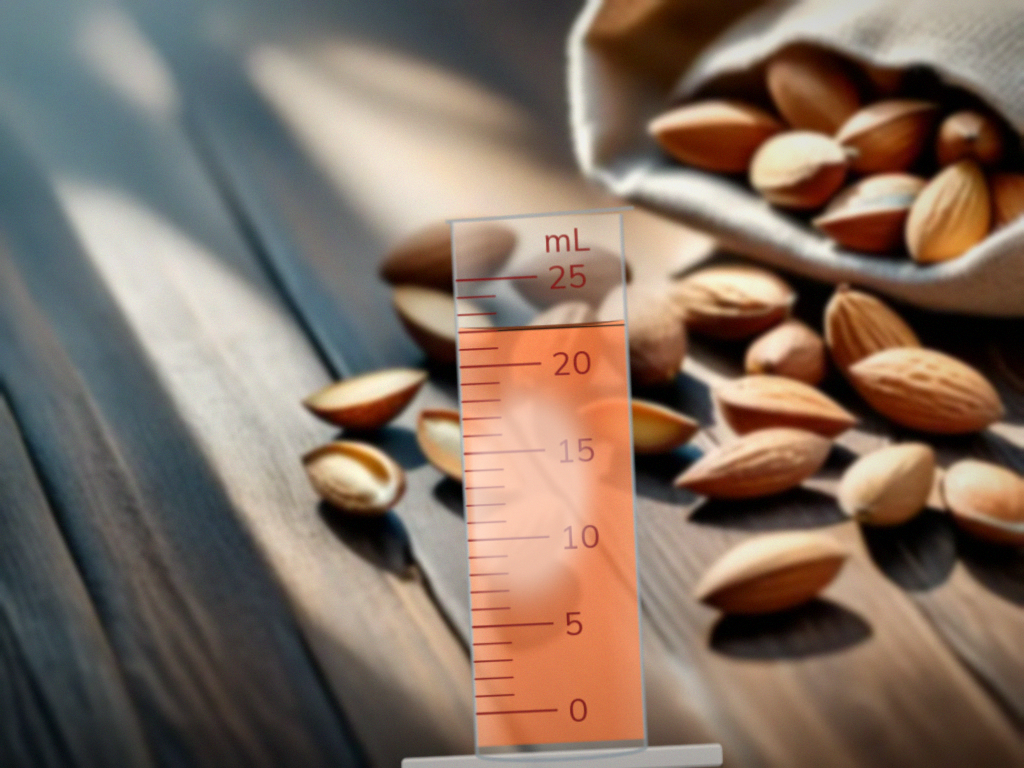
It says 22 mL
